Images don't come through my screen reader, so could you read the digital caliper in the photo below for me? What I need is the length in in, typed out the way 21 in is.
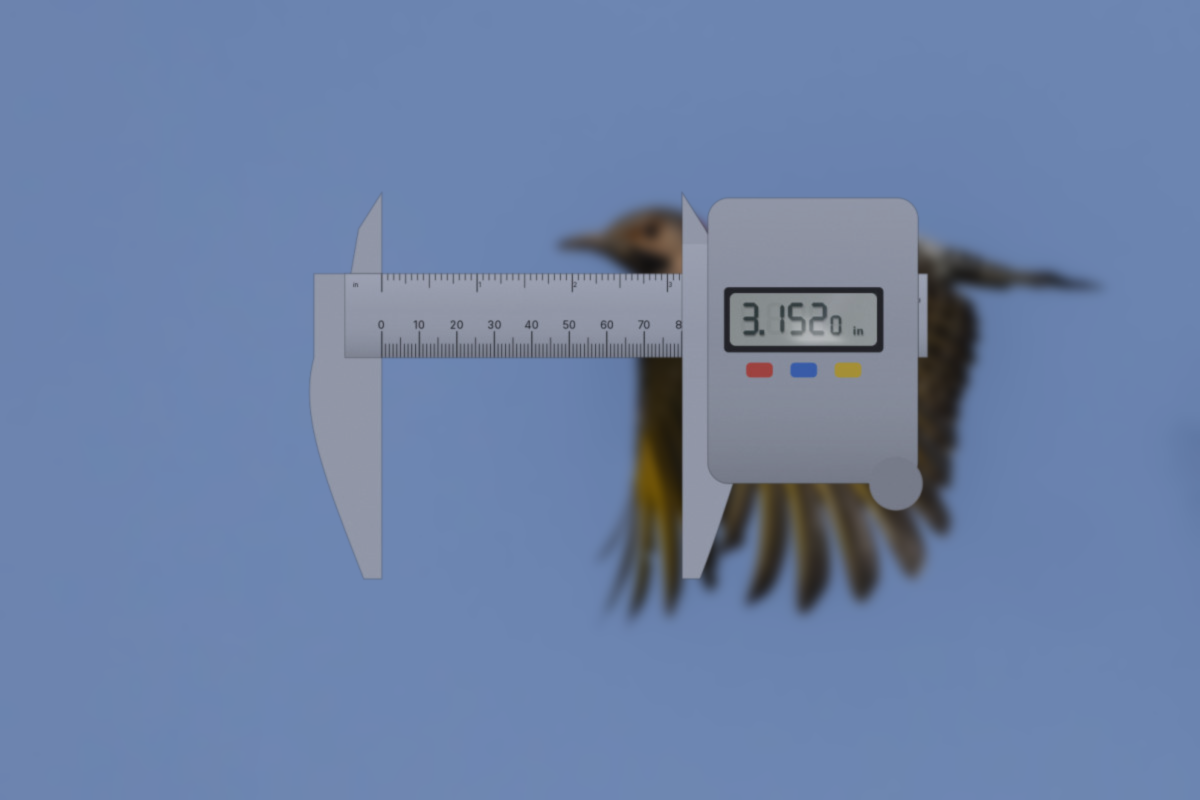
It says 3.1520 in
